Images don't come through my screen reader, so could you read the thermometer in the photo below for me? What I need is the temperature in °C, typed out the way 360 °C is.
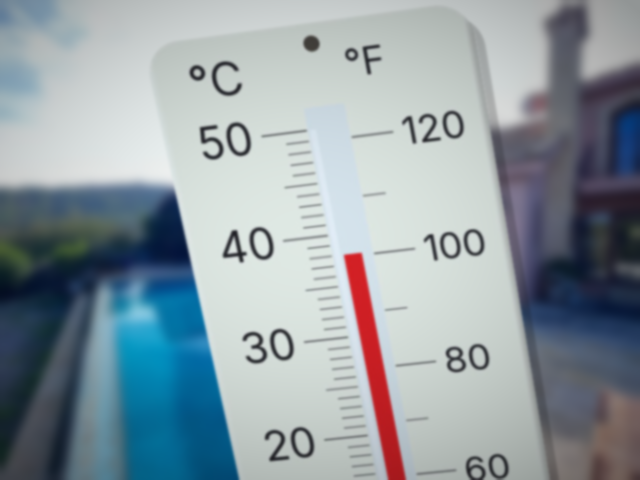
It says 38 °C
